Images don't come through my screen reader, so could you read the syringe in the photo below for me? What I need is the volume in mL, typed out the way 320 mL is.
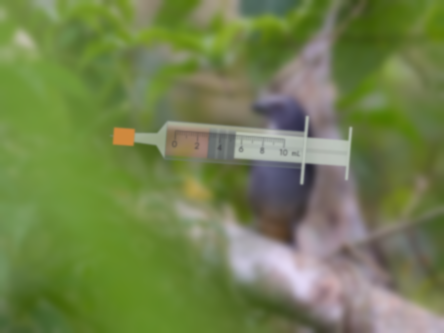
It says 3 mL
